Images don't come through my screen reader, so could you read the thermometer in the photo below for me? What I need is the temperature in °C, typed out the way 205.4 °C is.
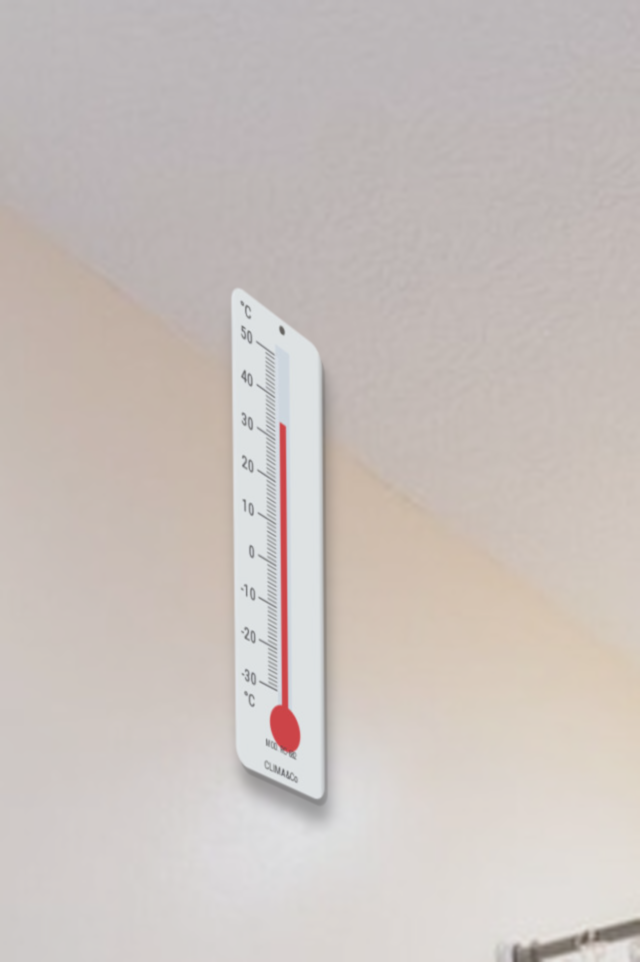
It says 35 °C
